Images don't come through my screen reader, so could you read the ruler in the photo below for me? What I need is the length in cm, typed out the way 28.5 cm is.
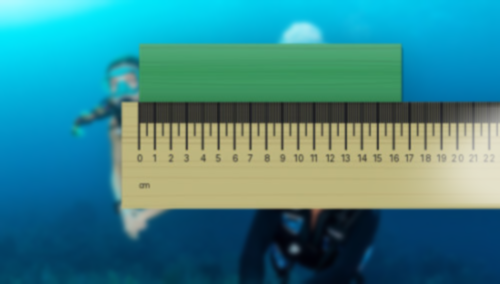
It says 16.5 cm
